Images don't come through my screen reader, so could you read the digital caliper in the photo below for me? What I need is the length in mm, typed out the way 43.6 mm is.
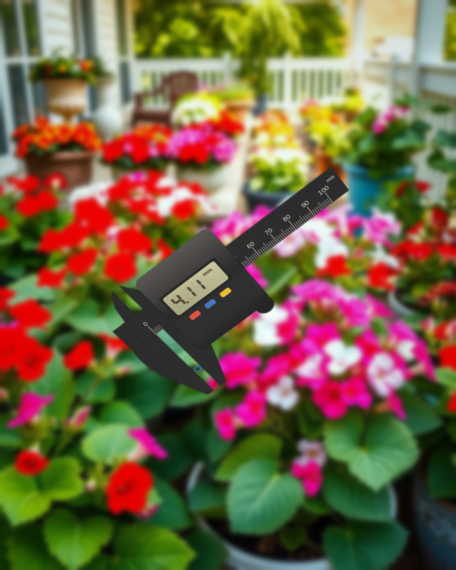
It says 4.11 mm
